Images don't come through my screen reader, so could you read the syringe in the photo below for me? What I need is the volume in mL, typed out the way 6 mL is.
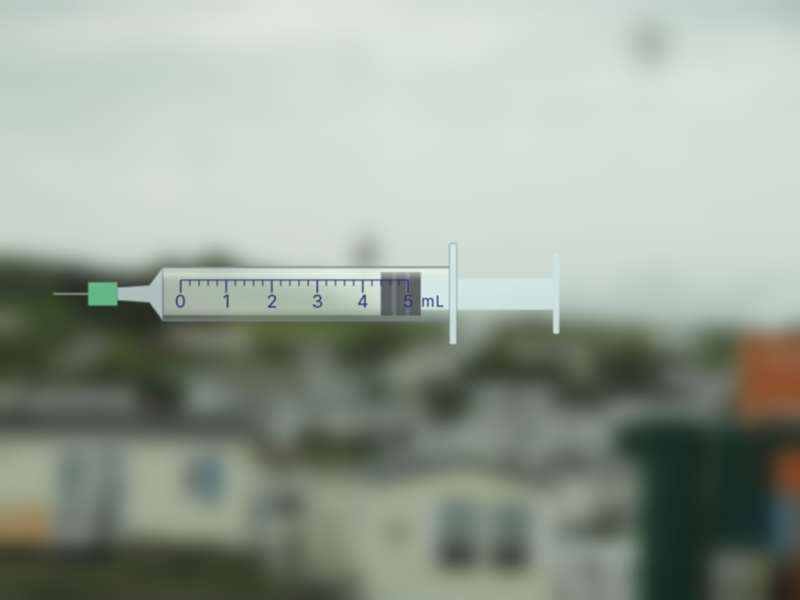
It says 4.4 mL
